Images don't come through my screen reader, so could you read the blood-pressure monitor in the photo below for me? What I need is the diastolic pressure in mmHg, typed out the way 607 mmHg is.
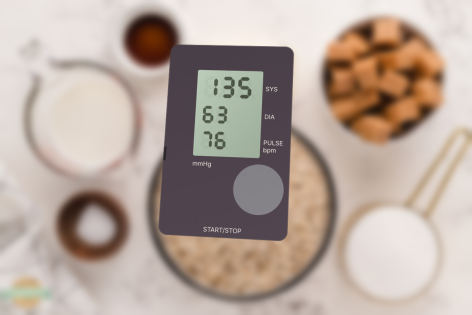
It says 63 mmHg
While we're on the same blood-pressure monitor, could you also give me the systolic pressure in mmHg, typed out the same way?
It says 135 mmHg
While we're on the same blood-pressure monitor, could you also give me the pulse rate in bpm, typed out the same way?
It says 76 bpm
